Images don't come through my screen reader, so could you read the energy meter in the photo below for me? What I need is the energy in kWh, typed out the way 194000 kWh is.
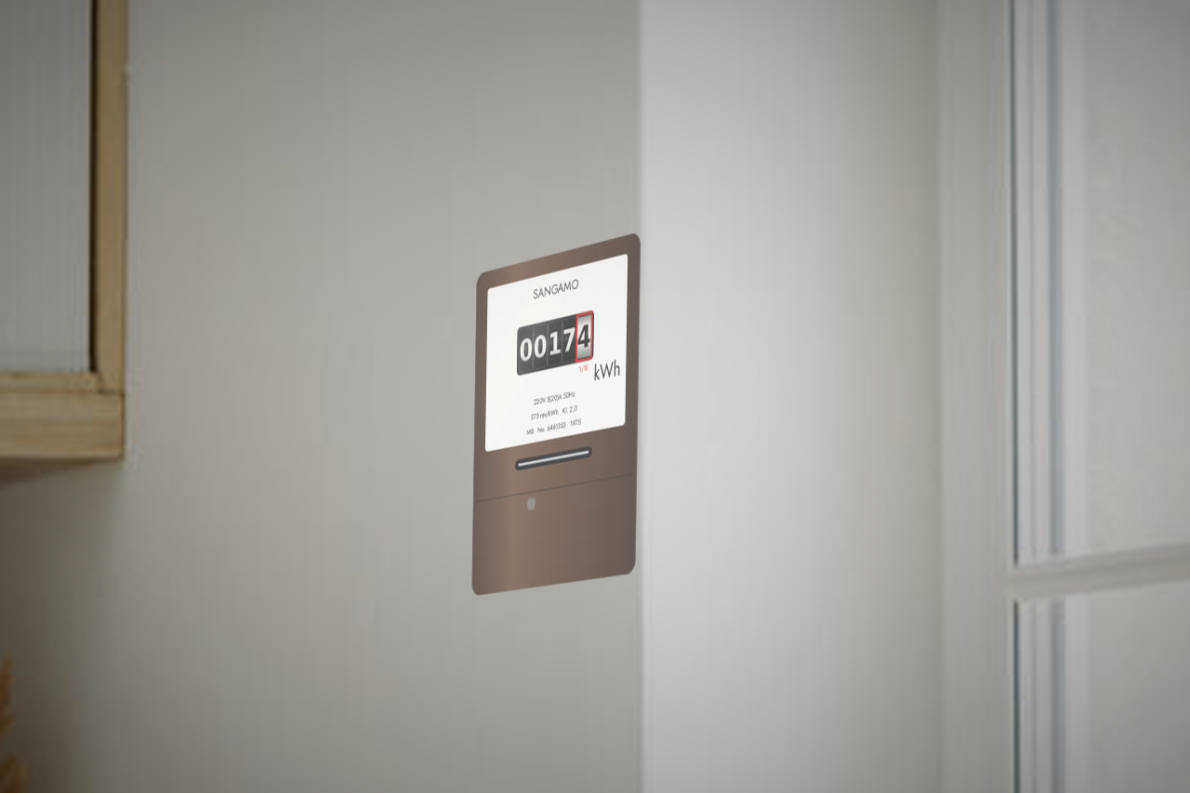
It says 17.4 kWh
